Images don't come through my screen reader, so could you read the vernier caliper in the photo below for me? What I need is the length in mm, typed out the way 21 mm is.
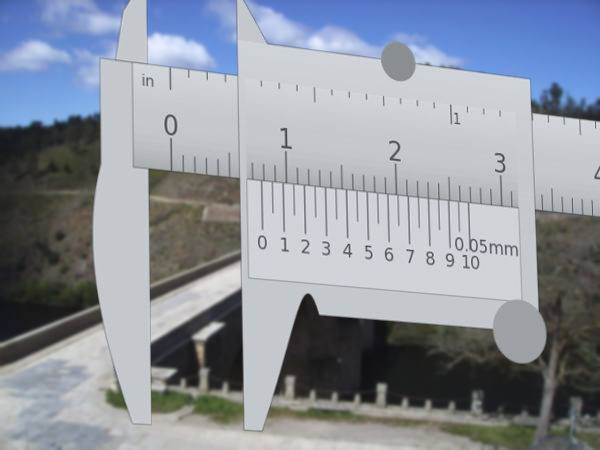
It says 7.8 mm
